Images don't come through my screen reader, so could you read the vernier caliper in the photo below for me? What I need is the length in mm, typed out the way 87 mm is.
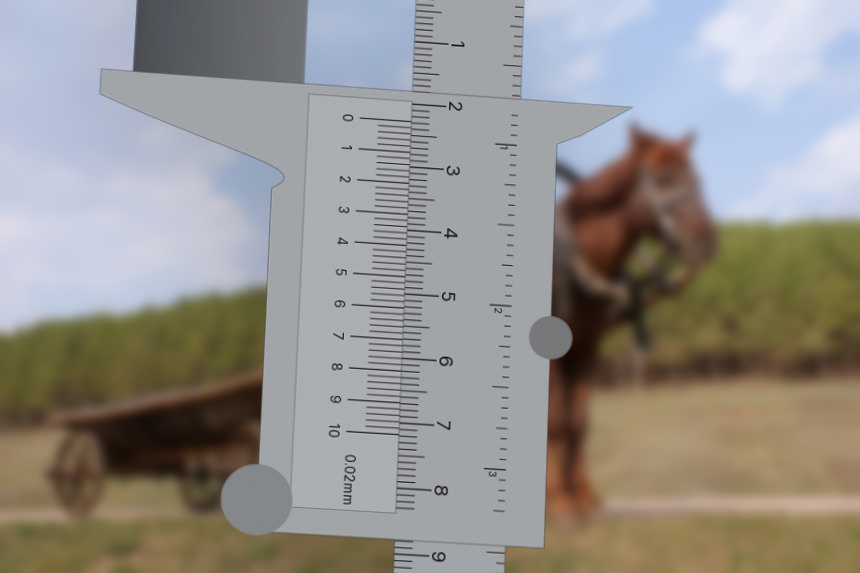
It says 22.8 mm
